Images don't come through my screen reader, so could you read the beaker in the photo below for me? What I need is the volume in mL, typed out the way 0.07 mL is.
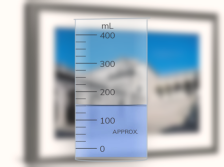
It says 150 mL
